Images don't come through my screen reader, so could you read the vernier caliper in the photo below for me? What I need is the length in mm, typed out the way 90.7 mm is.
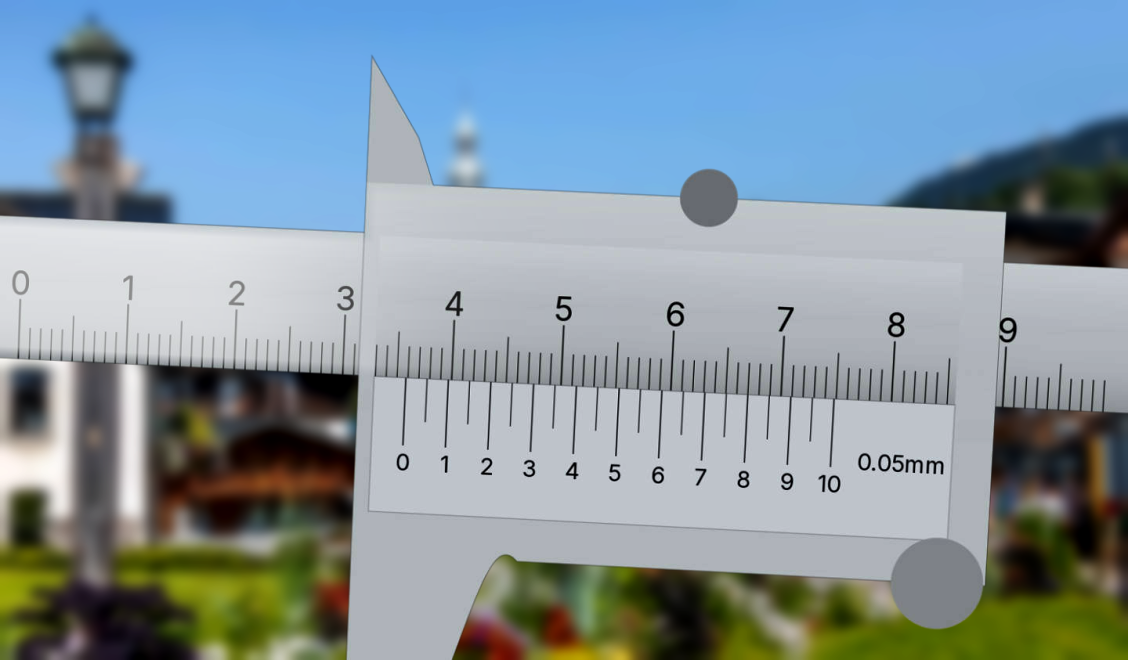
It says 35.8 mm
